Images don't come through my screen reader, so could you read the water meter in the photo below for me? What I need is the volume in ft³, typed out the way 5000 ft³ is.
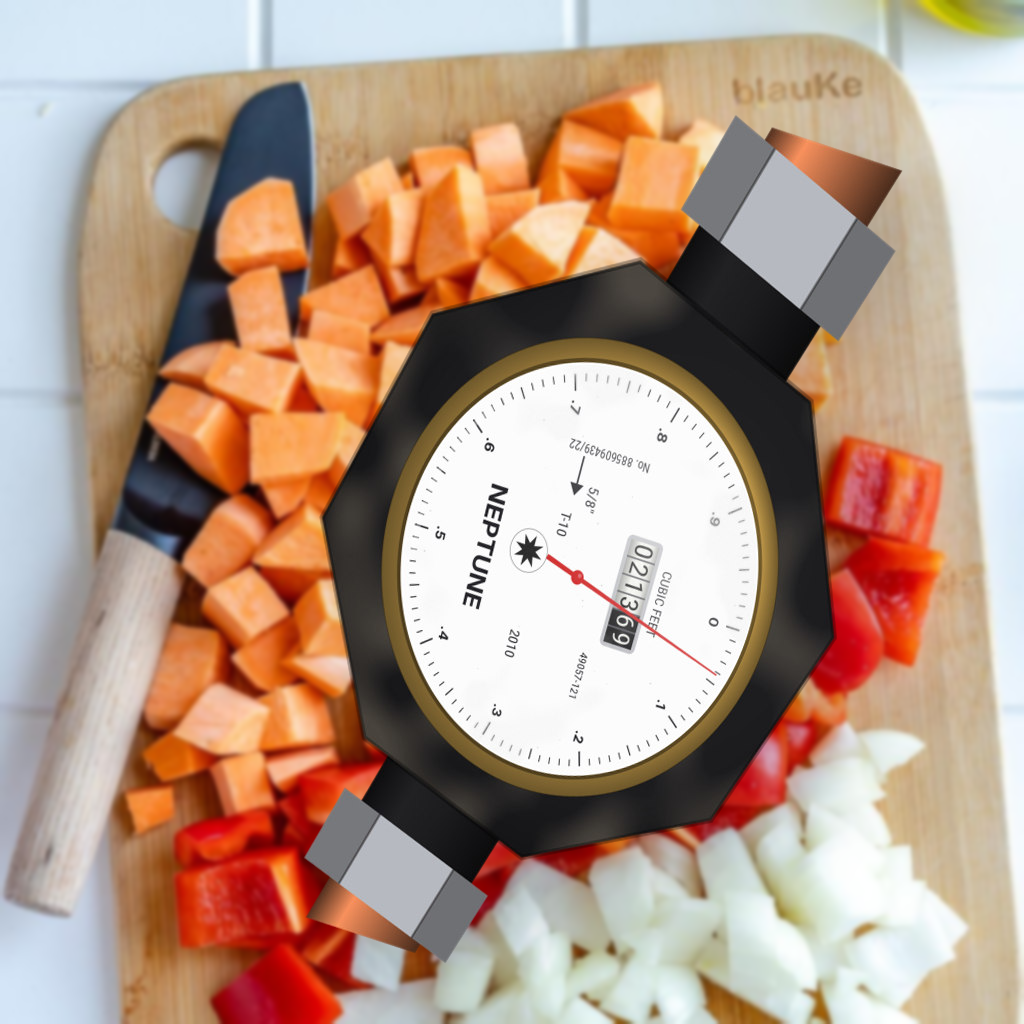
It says 21369.04 ft³
